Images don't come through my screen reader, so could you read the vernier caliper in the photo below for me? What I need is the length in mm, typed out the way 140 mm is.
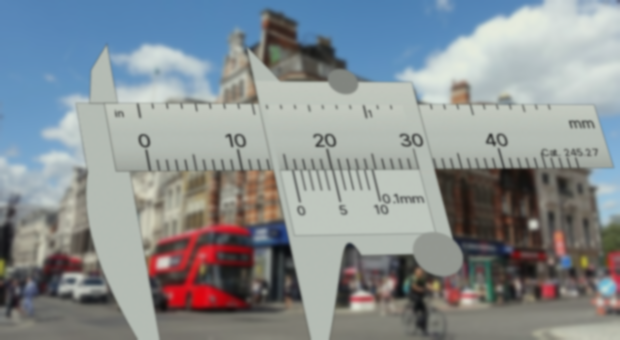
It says 15.6 mm
